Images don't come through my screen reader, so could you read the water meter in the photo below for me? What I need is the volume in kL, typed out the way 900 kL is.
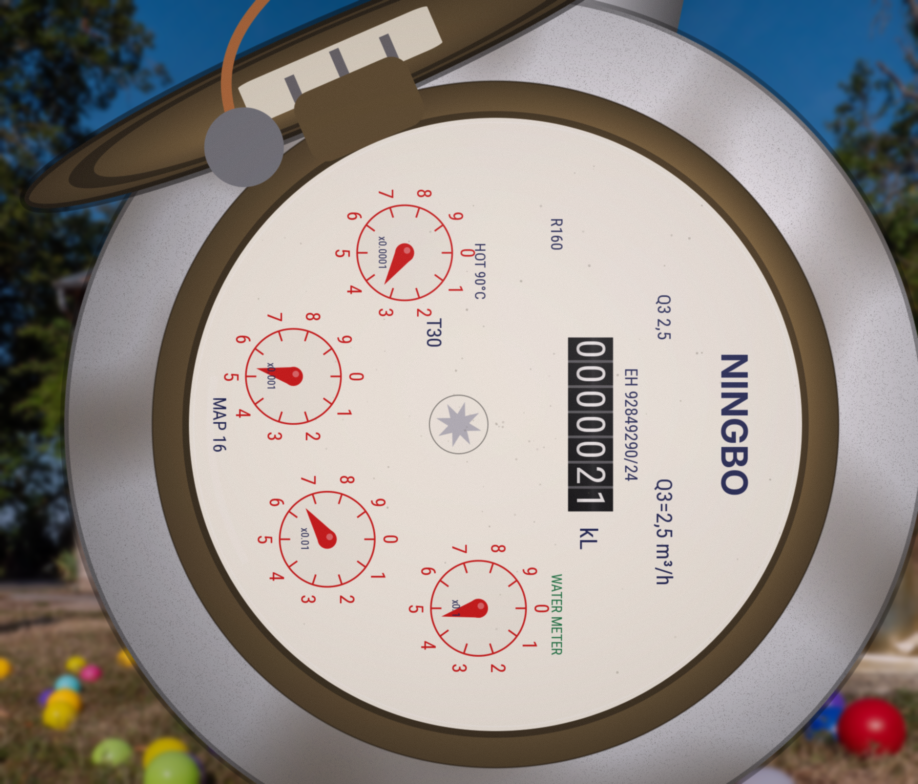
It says 21.4653 kL
